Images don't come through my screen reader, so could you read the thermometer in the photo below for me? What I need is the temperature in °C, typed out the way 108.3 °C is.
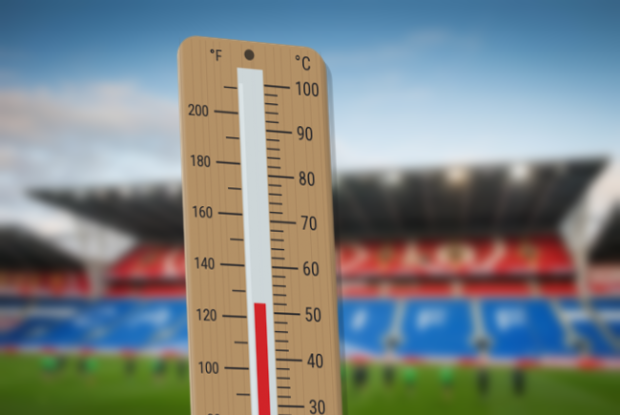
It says 52 °C
